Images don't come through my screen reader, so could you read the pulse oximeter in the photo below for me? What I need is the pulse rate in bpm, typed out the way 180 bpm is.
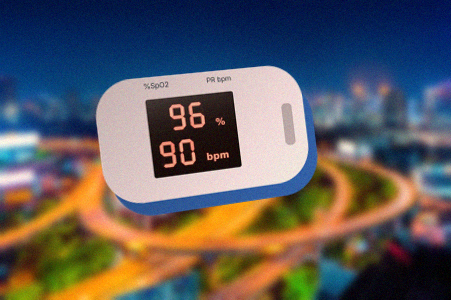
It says 90 bpm
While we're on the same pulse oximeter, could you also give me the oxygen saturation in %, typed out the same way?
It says 96 %
